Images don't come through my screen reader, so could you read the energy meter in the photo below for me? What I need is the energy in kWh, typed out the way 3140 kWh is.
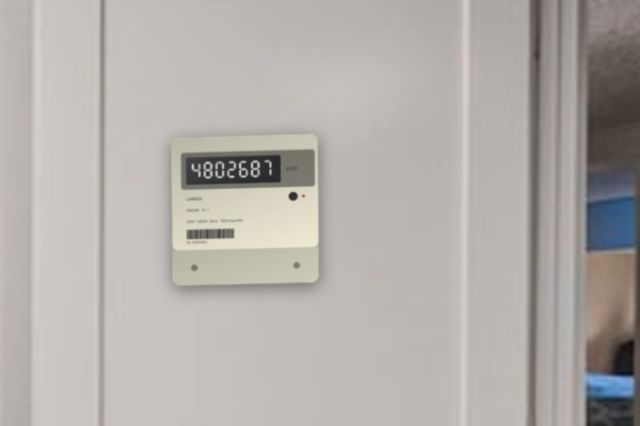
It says 4802687 kWh
